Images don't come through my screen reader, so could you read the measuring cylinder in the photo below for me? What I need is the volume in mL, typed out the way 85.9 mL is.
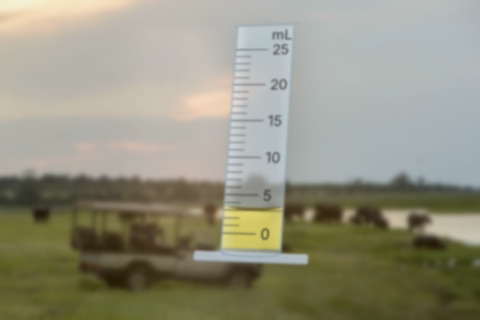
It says 3 mL
